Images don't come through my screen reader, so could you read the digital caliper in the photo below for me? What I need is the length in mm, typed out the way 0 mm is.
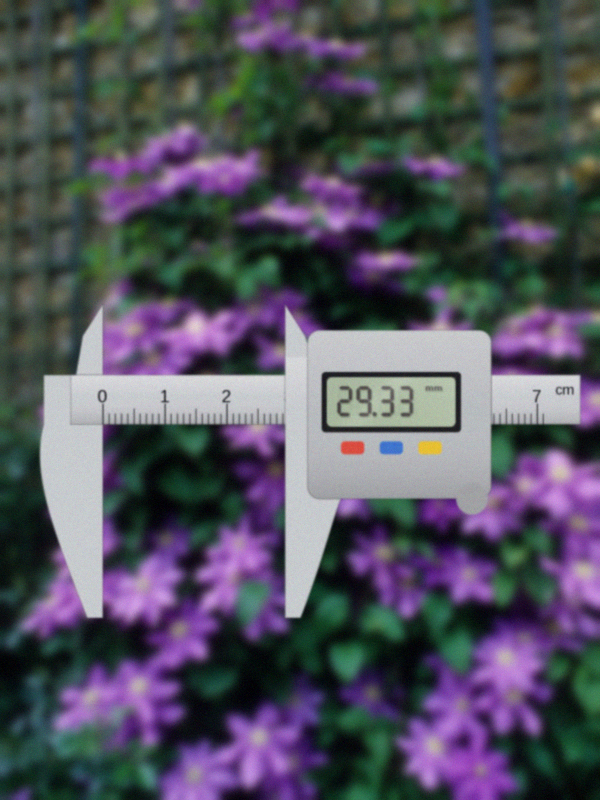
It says 29.33 mm
